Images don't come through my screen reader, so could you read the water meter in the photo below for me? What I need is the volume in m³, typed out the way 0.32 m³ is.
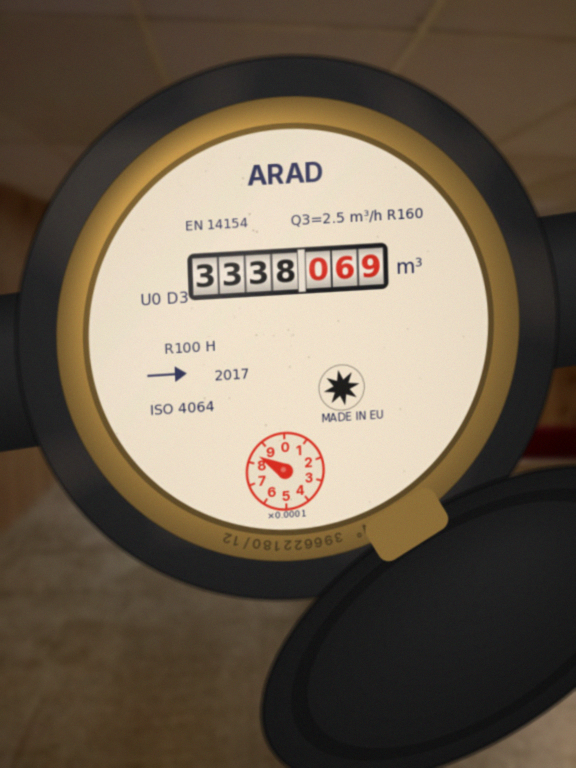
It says 3338.0698 m³
